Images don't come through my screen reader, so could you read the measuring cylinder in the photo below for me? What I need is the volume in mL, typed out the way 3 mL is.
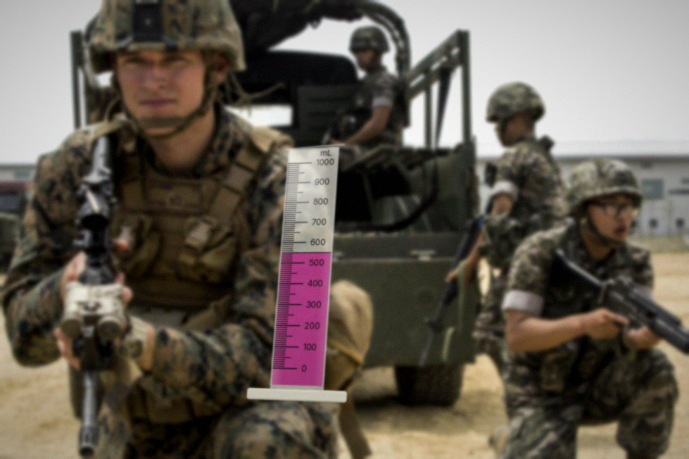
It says 550 mL
